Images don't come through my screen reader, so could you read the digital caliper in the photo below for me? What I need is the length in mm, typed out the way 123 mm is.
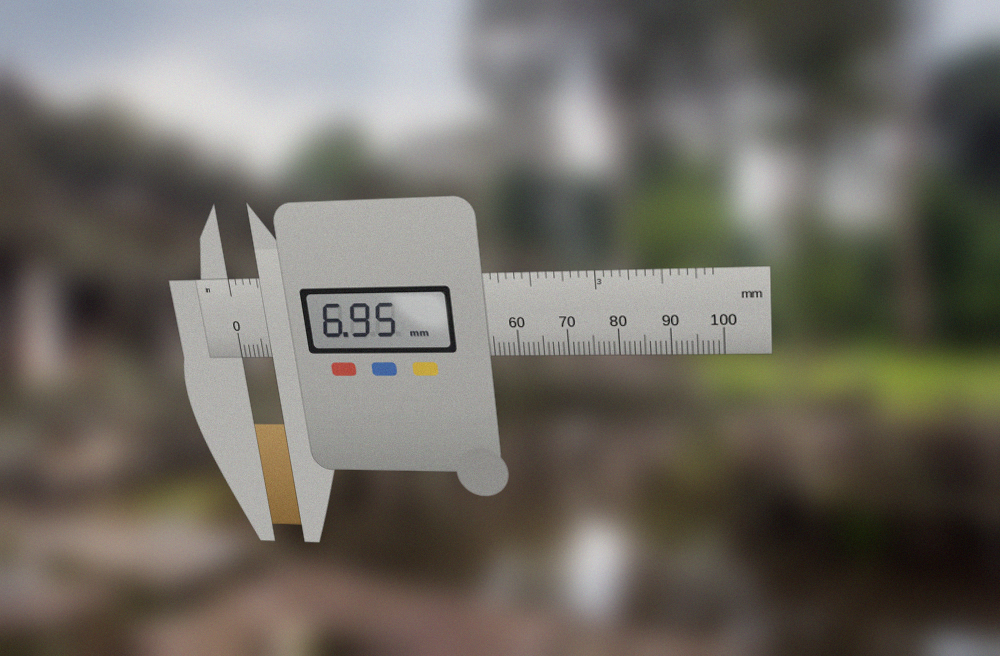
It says 6.95 mm
